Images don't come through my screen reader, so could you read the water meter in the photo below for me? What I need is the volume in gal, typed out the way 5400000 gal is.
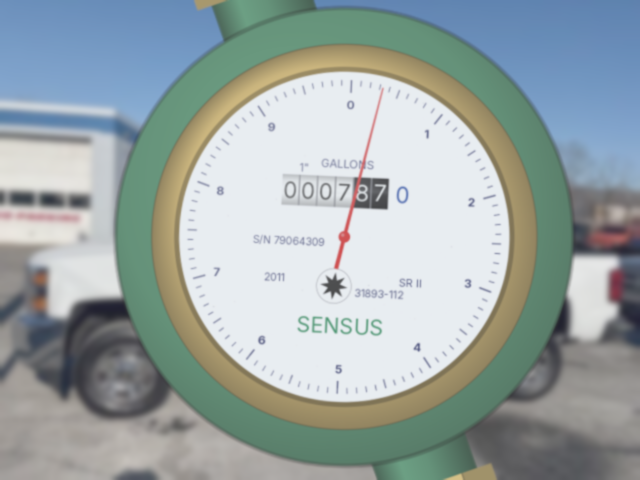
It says 7870.3 gal
